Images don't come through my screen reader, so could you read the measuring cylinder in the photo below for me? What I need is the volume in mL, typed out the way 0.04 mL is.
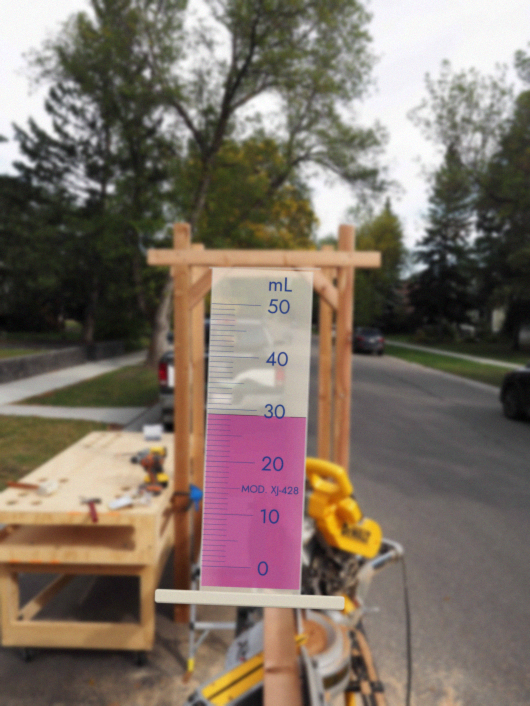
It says 29 mL
